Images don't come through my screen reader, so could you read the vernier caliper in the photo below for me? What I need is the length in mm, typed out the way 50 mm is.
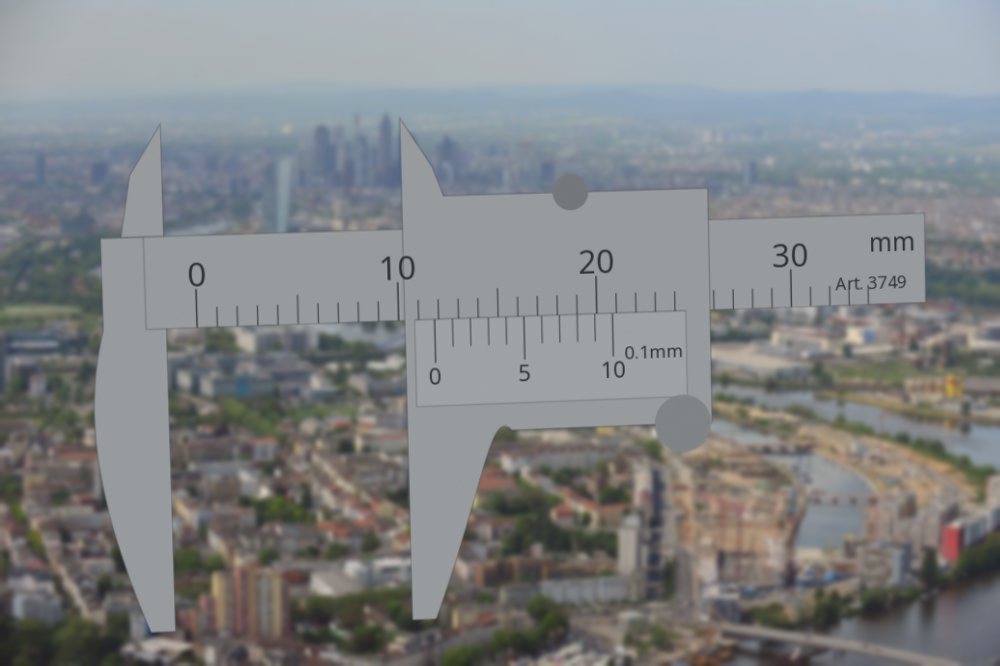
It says 11.8 mm
